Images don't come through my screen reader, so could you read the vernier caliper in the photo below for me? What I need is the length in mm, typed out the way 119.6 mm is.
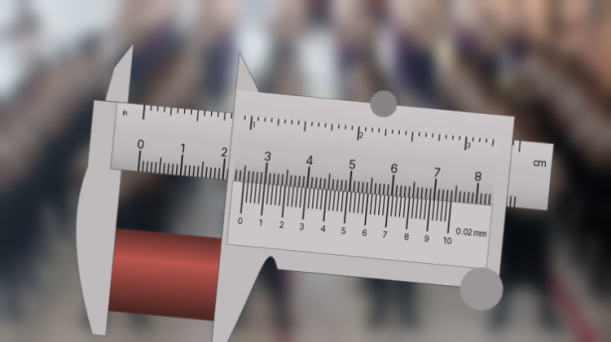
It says 25.0 mm
